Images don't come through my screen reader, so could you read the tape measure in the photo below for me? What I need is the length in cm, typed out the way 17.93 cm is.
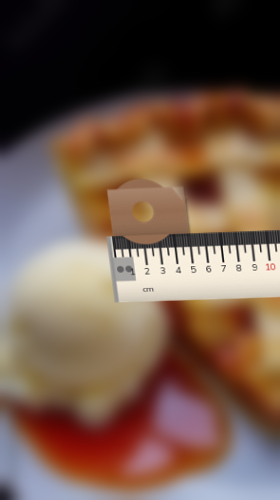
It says 5 cm
